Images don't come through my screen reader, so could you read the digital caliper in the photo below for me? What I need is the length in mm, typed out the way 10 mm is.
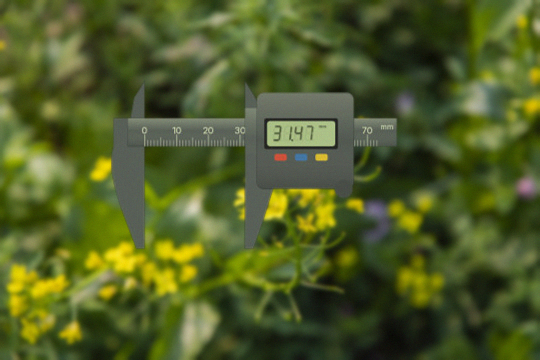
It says 31.47 mm
